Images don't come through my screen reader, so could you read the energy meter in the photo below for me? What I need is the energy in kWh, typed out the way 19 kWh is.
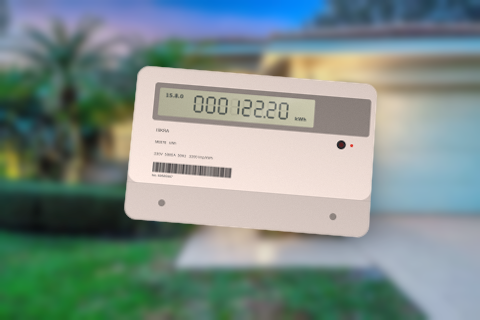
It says 122.20 kWh
